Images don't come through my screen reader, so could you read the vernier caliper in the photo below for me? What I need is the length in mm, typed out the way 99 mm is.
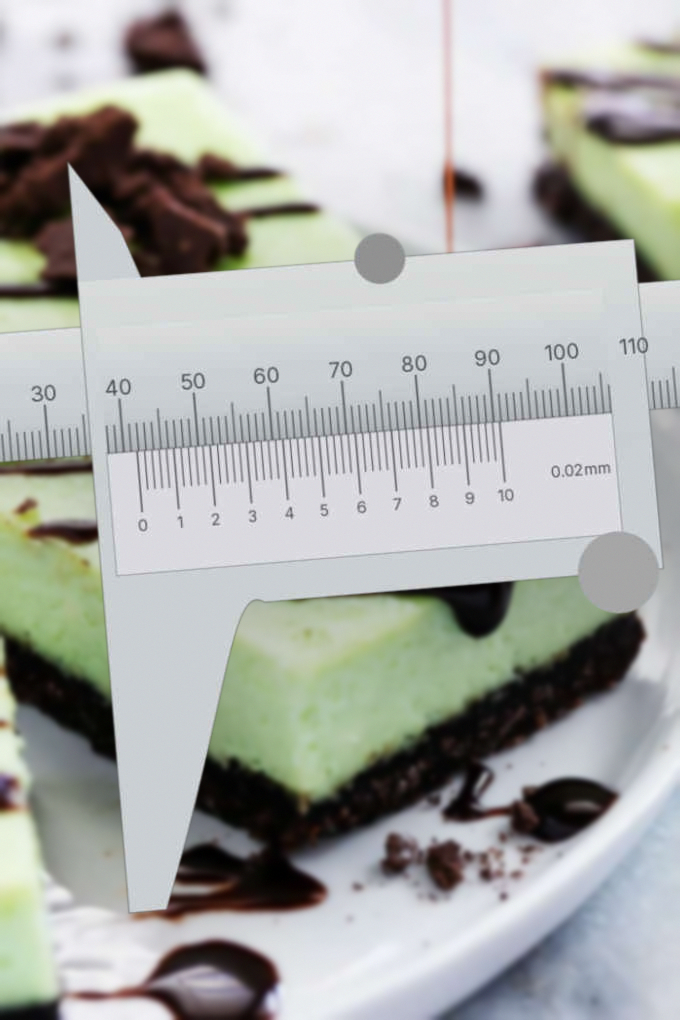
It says 41.8 mm
